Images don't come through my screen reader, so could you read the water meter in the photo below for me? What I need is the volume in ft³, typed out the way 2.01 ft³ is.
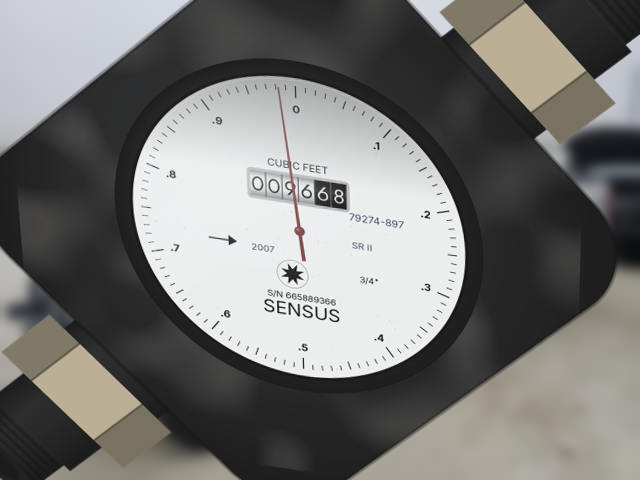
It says 9667.98 ft³
